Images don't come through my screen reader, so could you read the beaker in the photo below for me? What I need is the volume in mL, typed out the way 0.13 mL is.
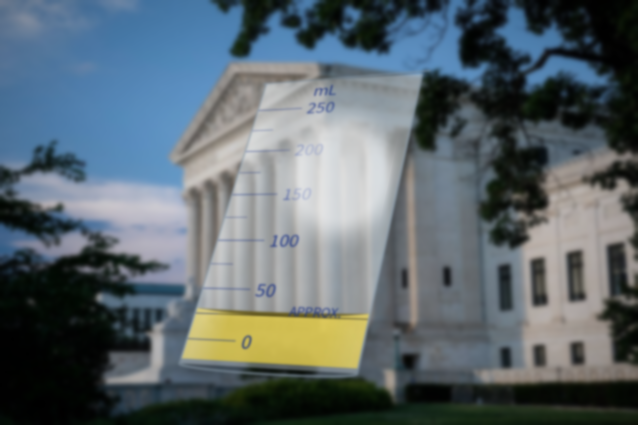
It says 25 mL
